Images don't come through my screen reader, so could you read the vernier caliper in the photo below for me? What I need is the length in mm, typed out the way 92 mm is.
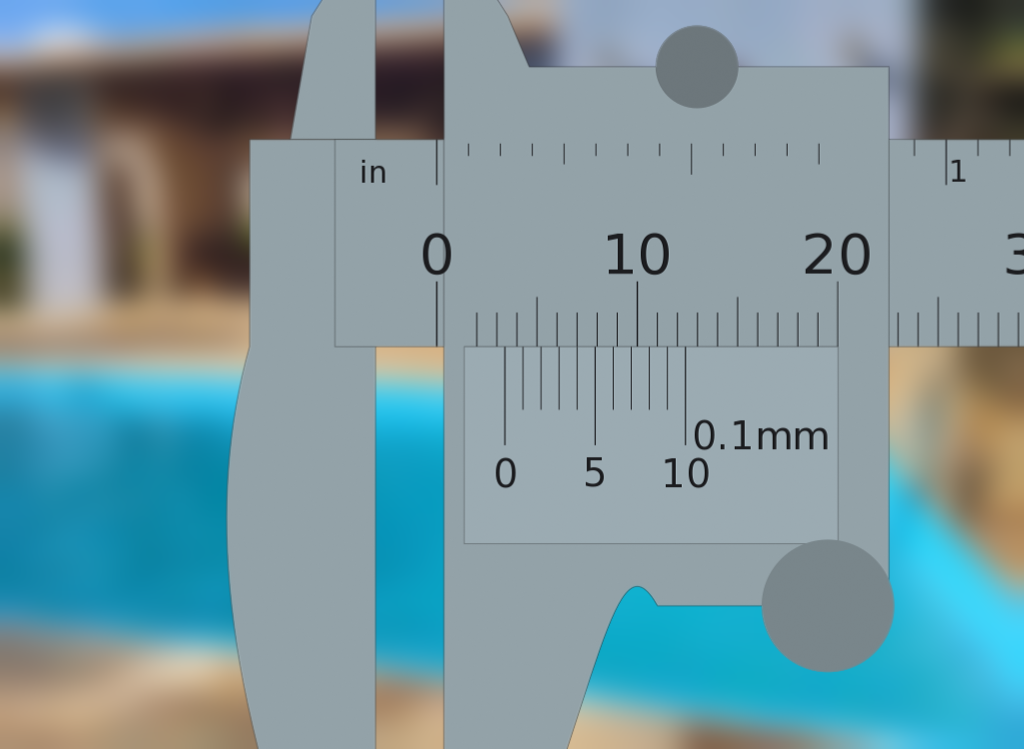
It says 3.4 mm
